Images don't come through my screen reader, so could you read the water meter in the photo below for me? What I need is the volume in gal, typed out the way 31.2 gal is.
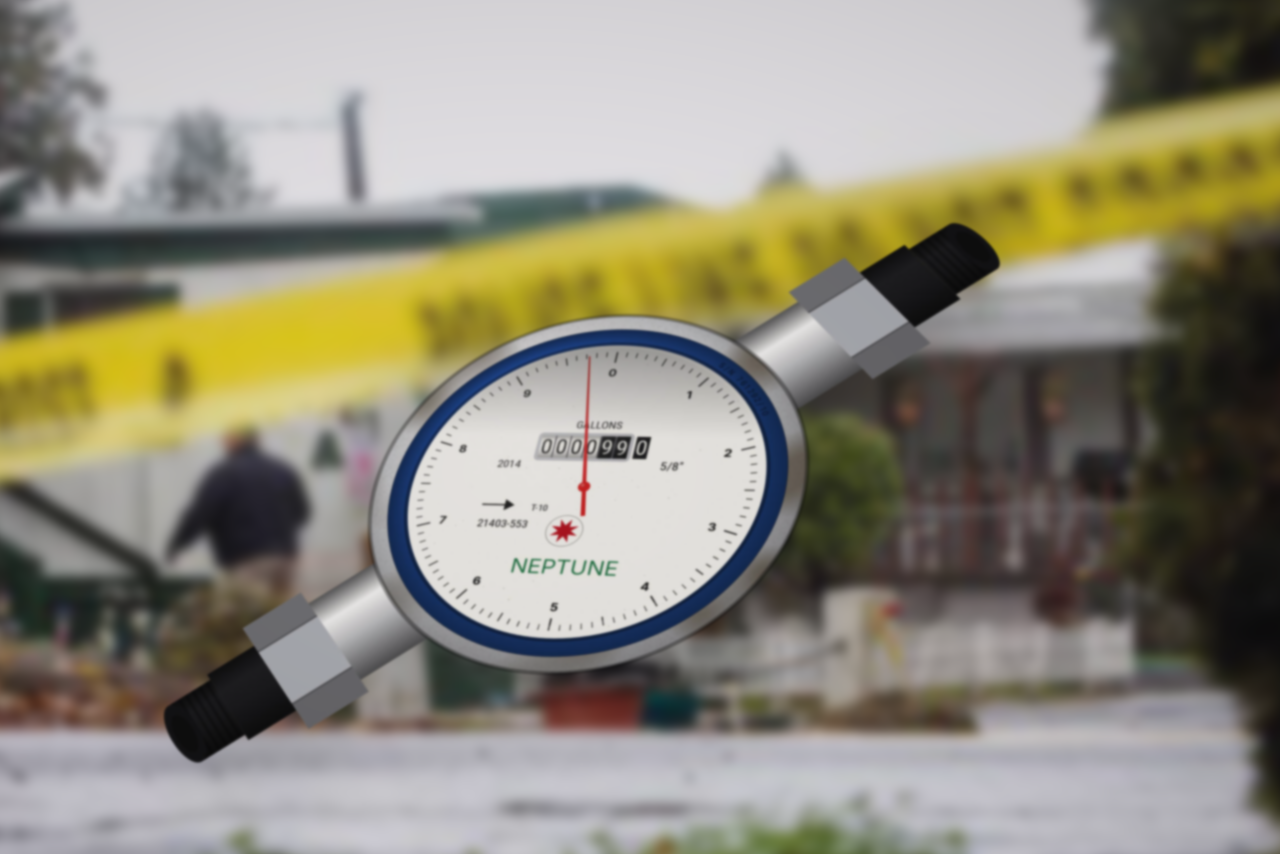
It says 989.7 gal
